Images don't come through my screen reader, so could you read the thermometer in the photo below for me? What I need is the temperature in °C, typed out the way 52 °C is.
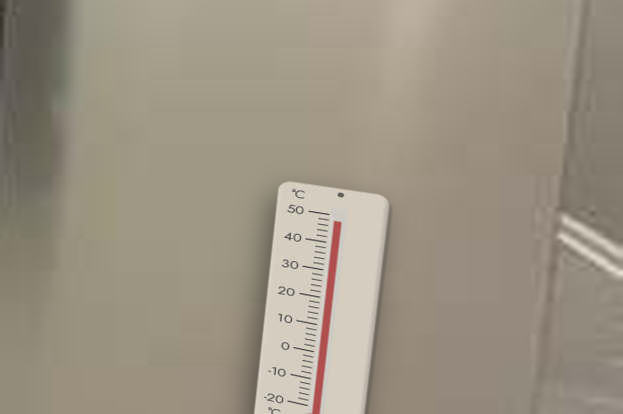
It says 48 °C
